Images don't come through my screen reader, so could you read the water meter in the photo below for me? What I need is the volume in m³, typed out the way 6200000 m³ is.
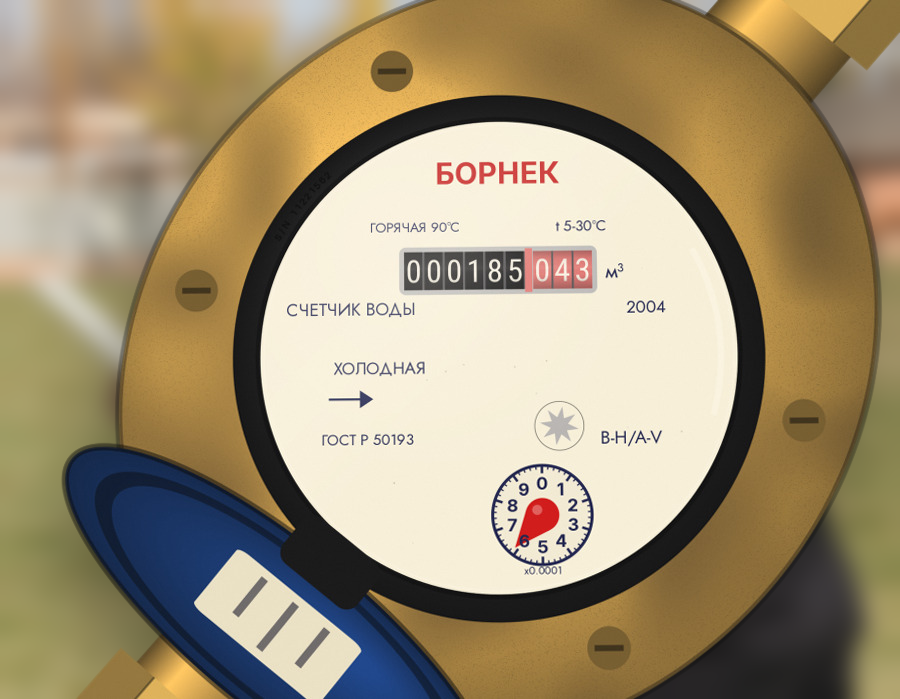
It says 185.0436 m³
